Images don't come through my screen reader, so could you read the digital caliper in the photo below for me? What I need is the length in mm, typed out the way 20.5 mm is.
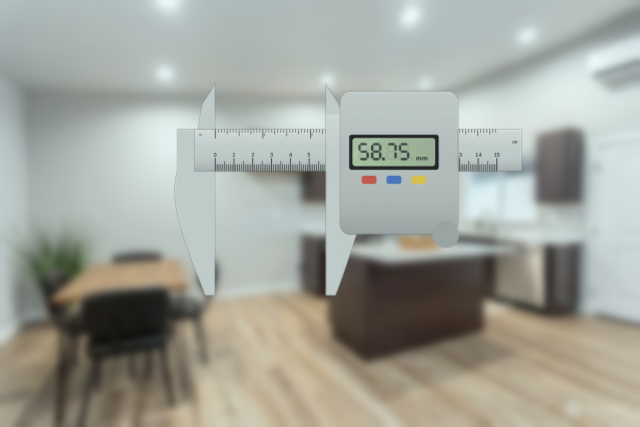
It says 58.75 mm
